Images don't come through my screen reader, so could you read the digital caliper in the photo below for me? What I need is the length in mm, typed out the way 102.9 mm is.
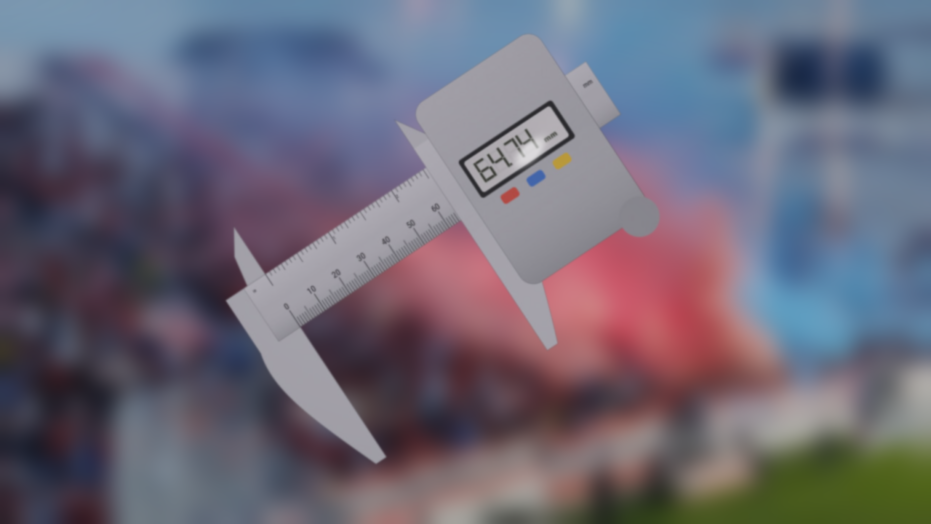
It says 64.74 mm
